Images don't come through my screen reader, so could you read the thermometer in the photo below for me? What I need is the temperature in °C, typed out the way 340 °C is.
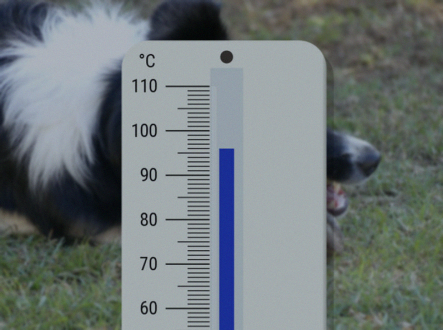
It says 96 °C
